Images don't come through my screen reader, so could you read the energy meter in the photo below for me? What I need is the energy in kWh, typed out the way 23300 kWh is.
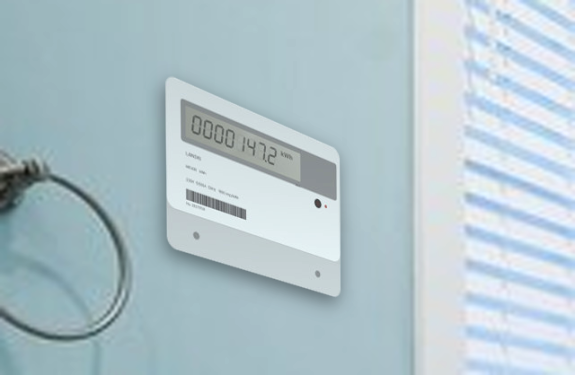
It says 147.2 kWh
